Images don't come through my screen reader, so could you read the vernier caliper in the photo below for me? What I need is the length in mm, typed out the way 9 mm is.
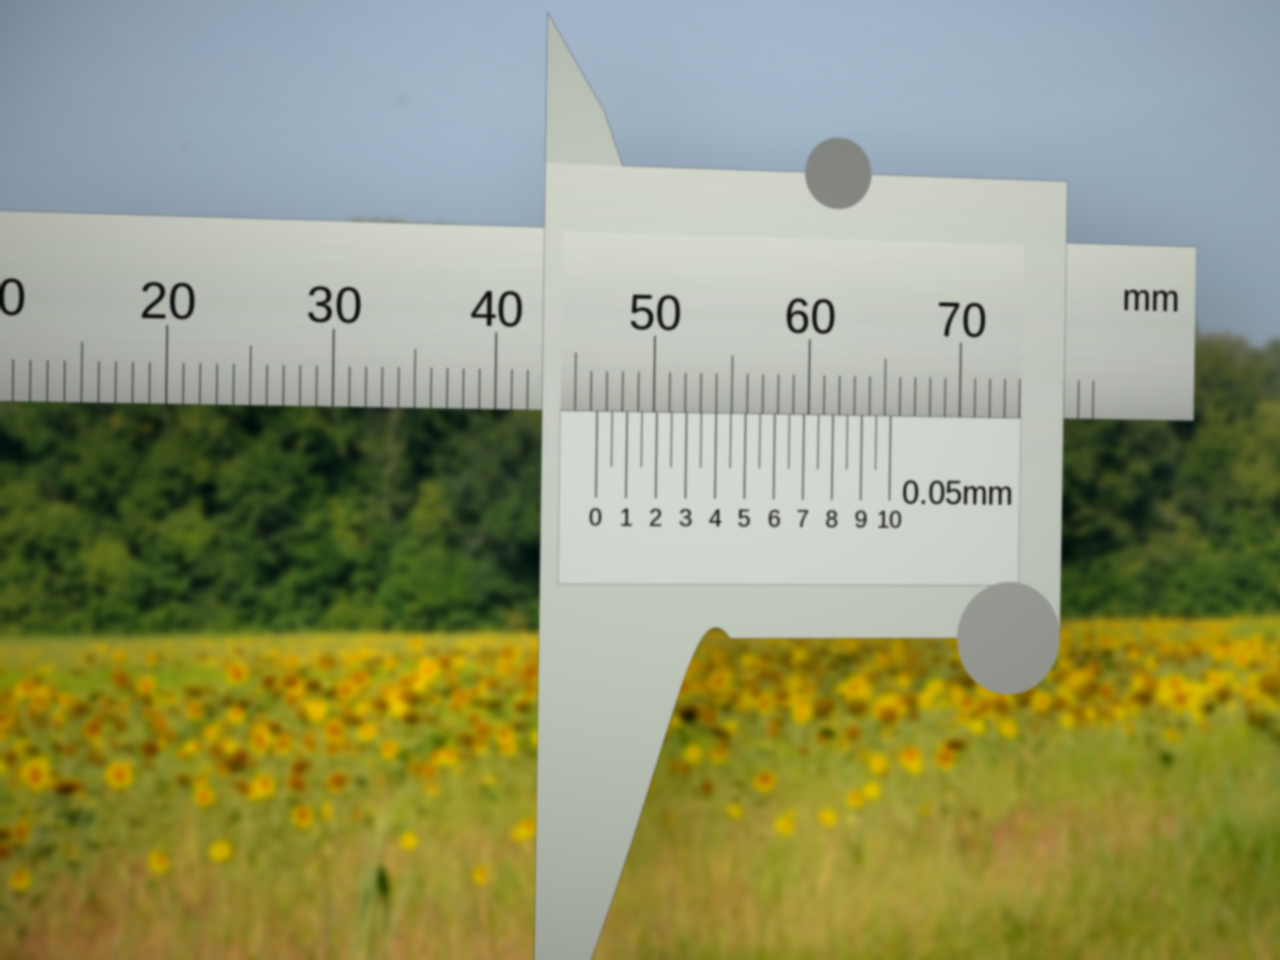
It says 46.4 mm
